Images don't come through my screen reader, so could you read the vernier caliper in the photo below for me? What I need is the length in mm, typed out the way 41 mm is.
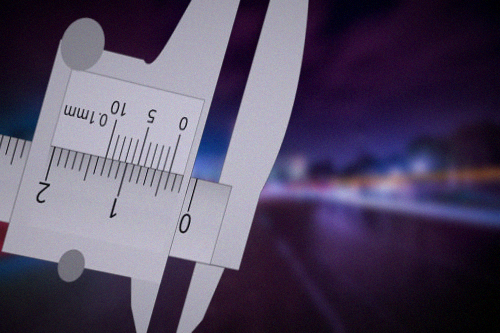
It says 4.0 mm
